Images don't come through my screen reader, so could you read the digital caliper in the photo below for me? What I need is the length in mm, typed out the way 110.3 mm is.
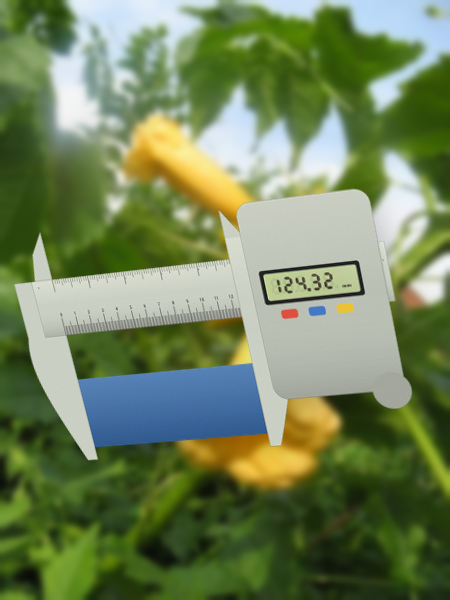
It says 124.32 mm
